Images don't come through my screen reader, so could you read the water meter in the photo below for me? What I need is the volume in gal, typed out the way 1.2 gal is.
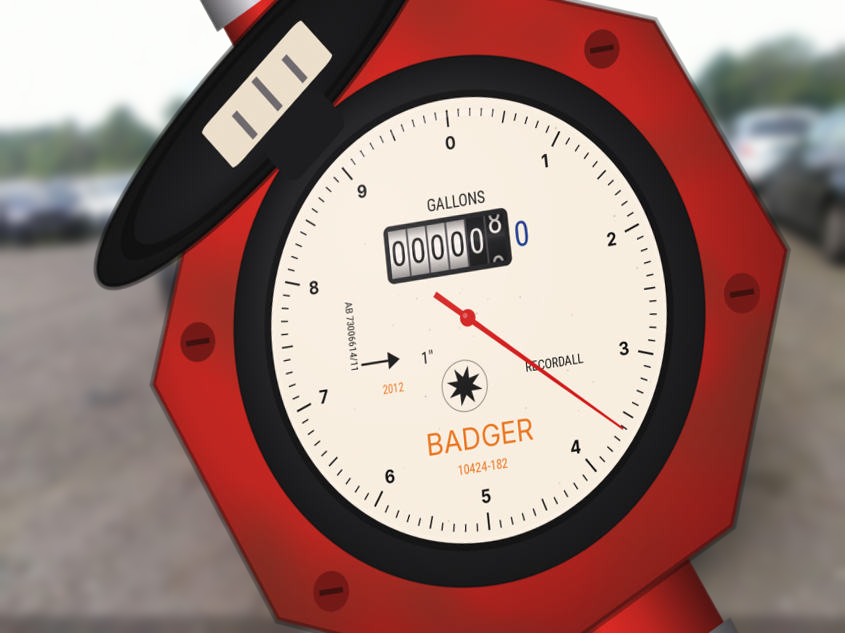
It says 83.6 gal
